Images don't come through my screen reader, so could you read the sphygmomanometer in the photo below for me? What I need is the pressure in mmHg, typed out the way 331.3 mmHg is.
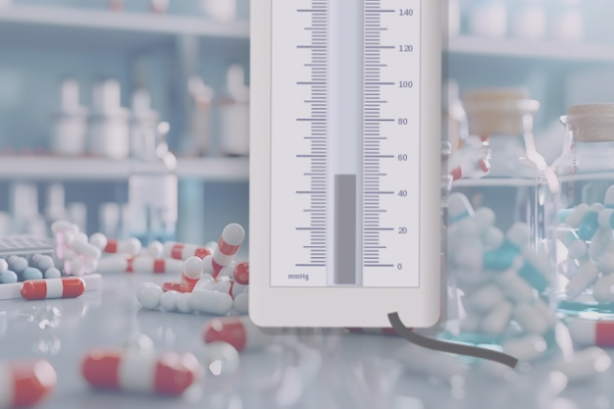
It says 50 mmHg
